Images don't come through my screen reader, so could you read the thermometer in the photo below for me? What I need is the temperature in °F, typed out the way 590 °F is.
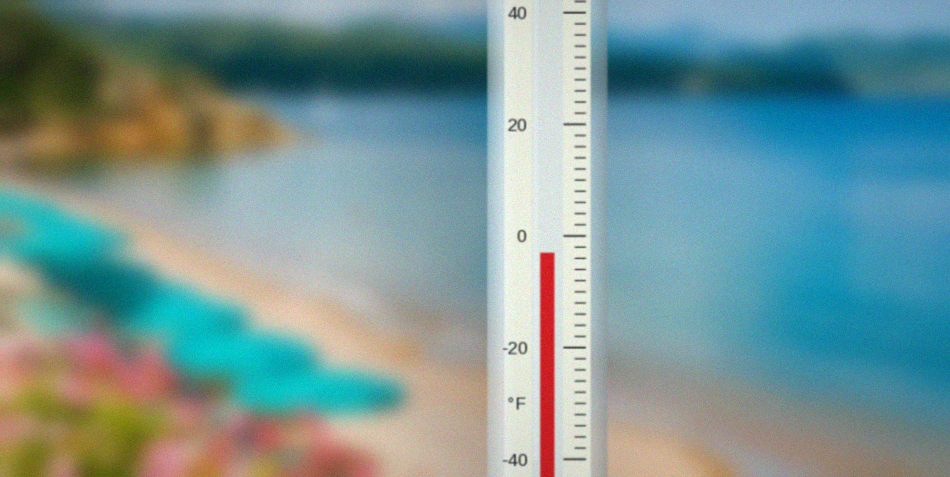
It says -3 °F
